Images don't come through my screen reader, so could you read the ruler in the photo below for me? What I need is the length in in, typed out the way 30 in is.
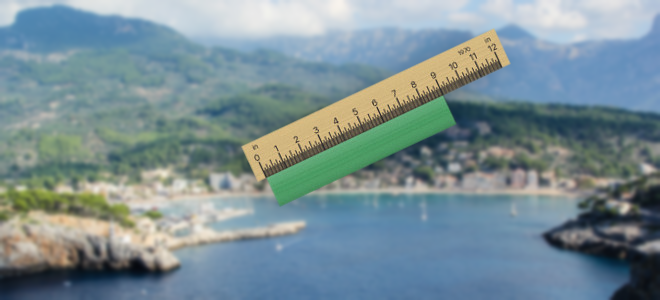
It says 9 in
